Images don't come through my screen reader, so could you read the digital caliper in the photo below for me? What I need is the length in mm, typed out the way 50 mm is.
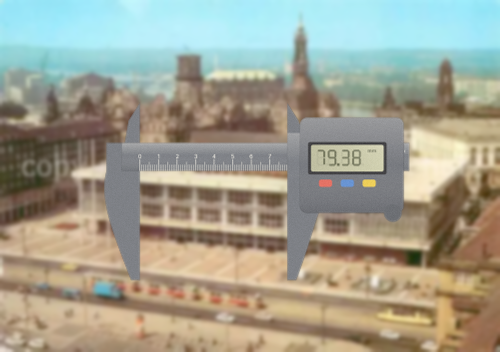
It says 79.38 mm
